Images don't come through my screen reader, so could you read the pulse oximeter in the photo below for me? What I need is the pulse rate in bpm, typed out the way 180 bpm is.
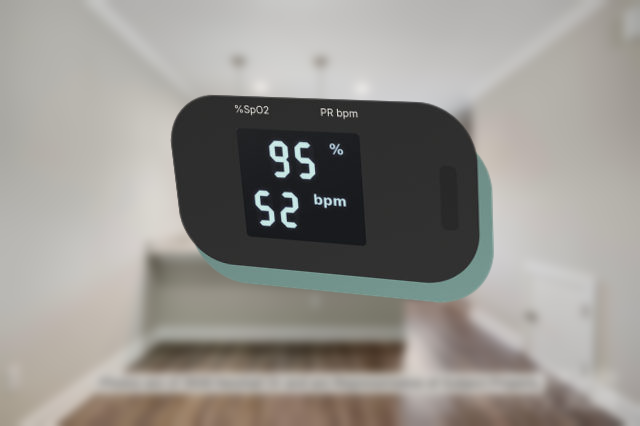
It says 52 bpm
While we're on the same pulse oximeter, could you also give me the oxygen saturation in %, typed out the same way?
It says 95 %
